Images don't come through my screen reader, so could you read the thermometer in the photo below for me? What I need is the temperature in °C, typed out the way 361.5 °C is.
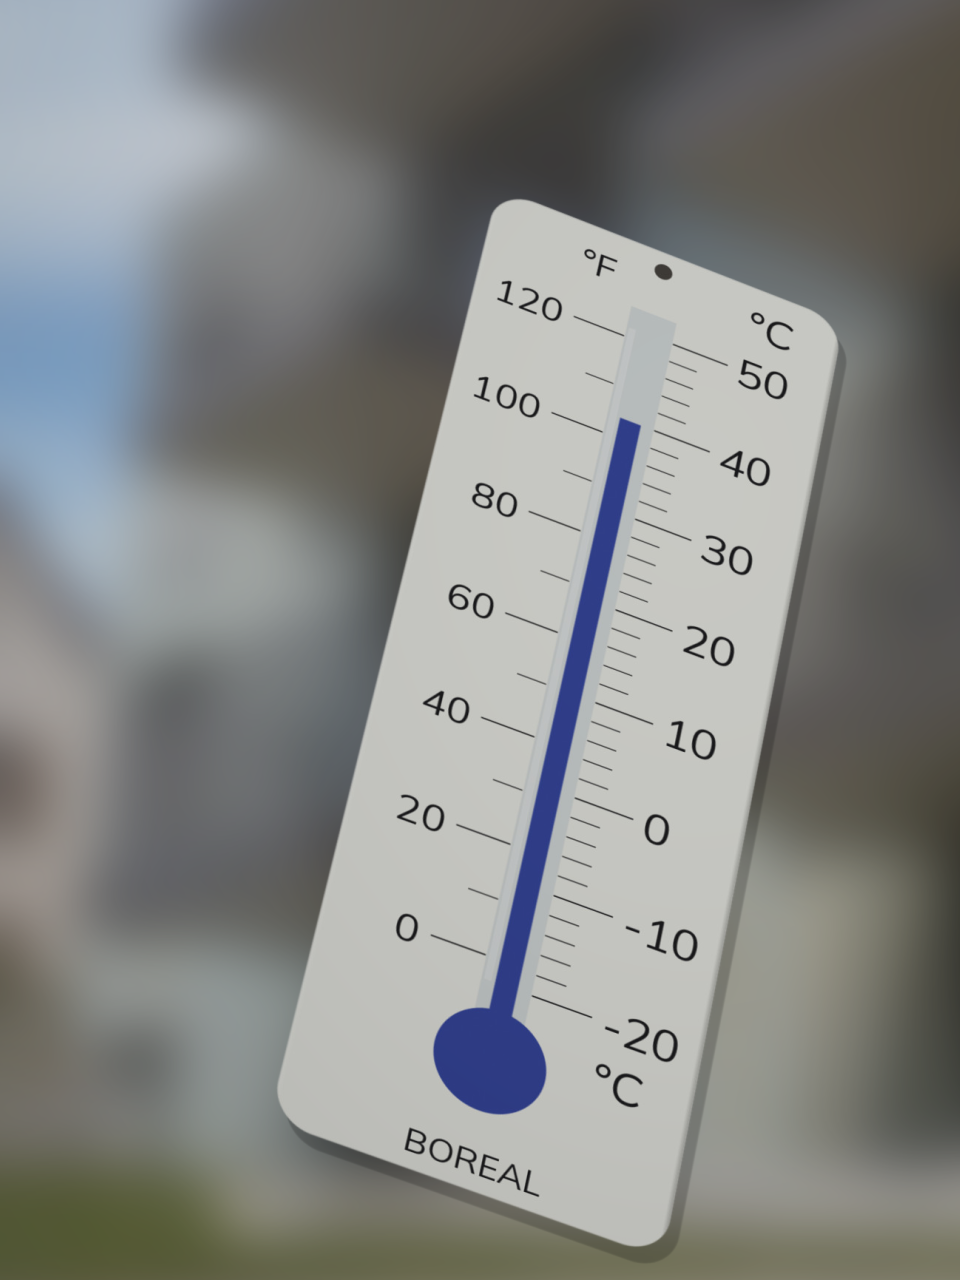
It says 40 °C
